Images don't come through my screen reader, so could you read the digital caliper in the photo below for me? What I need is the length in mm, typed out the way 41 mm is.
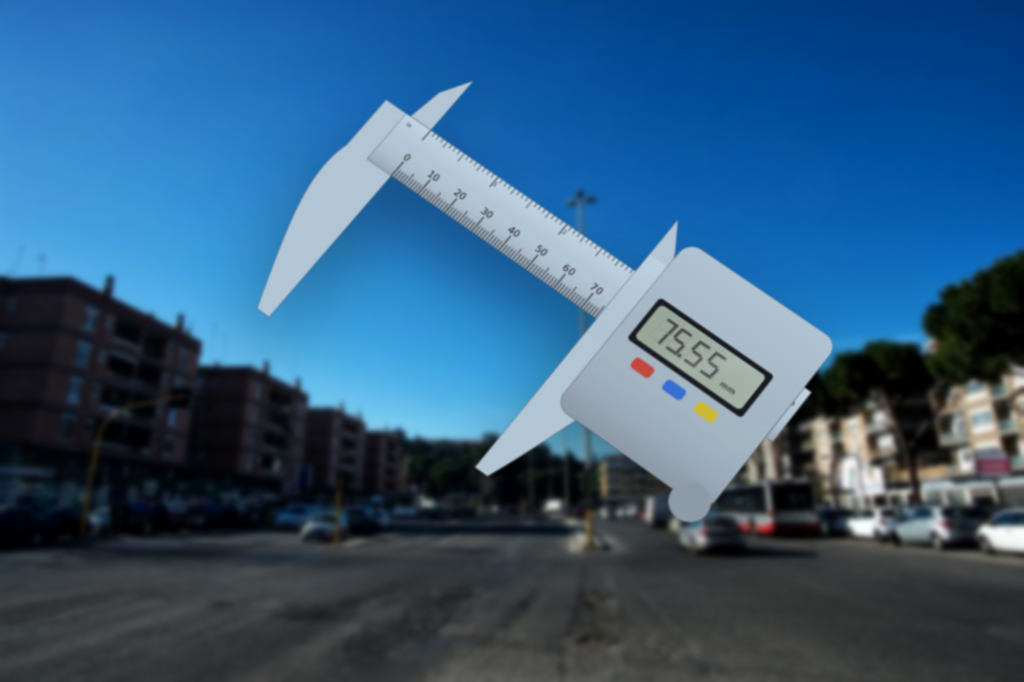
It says 75.55 mm
